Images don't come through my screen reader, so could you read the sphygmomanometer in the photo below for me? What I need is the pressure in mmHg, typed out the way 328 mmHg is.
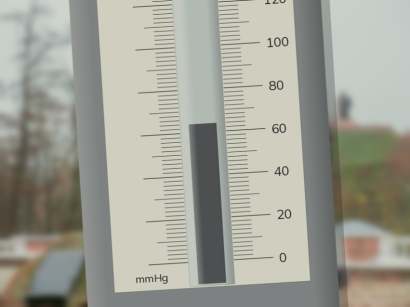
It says 64 mmHg
